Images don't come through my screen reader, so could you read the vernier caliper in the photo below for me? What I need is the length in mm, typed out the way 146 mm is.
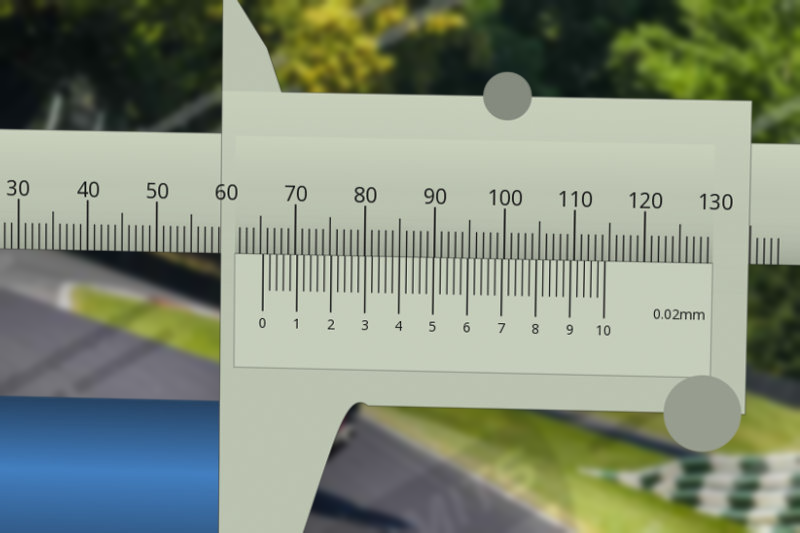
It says 65.4 mm
